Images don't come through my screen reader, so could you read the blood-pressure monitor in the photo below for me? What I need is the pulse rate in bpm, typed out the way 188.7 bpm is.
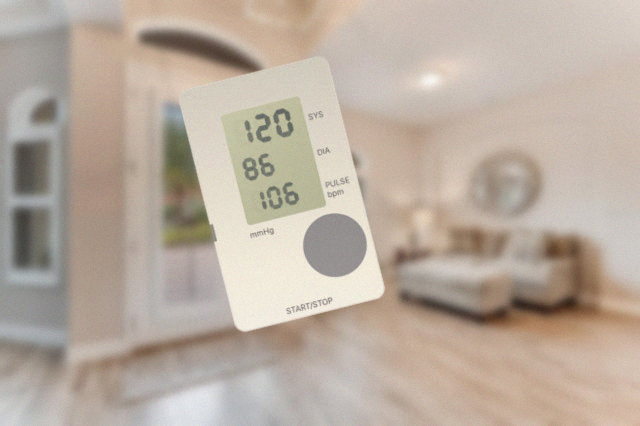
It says 106 bpm
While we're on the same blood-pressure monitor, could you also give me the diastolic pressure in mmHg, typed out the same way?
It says 86 mmHg
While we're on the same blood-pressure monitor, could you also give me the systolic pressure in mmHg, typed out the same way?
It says 120 mmHg
